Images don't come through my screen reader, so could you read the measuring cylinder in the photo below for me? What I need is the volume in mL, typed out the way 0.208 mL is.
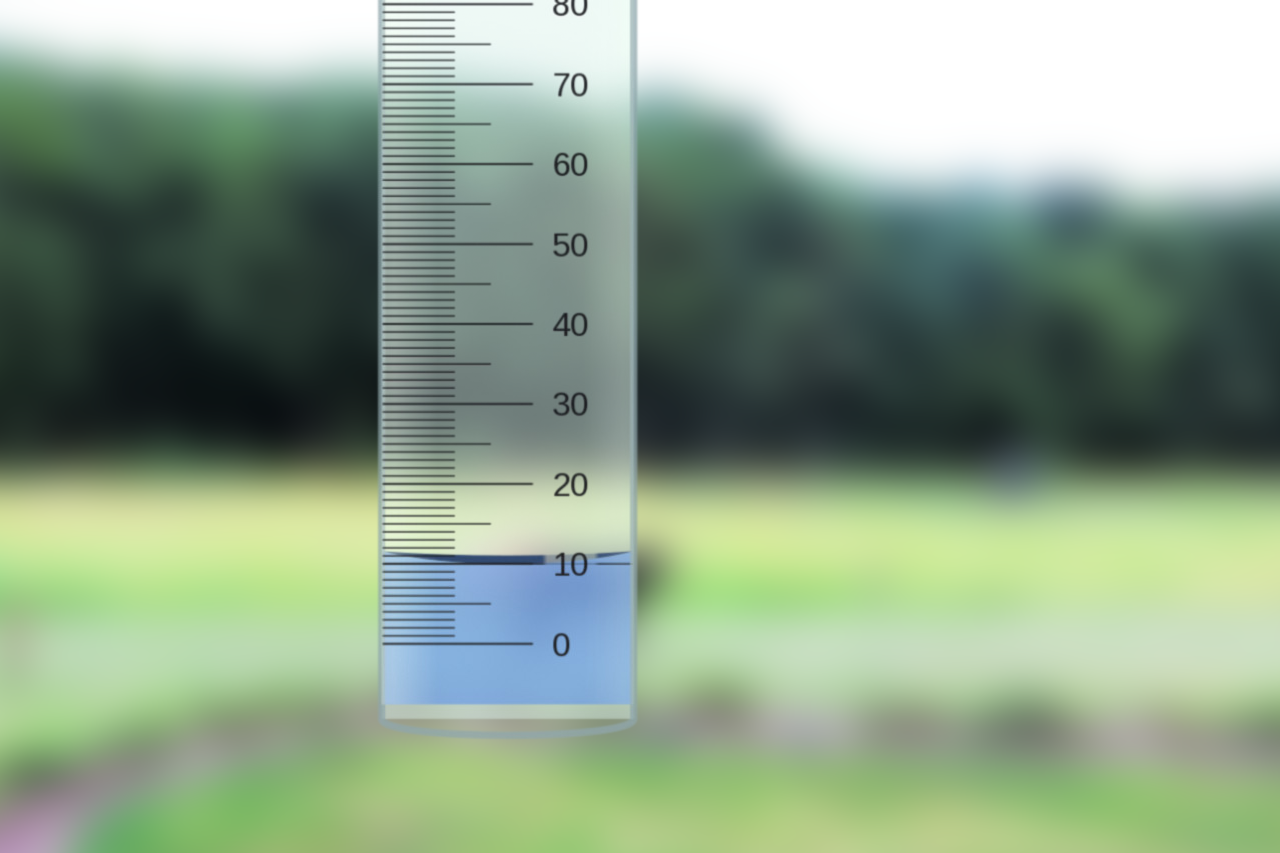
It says 10 mL
